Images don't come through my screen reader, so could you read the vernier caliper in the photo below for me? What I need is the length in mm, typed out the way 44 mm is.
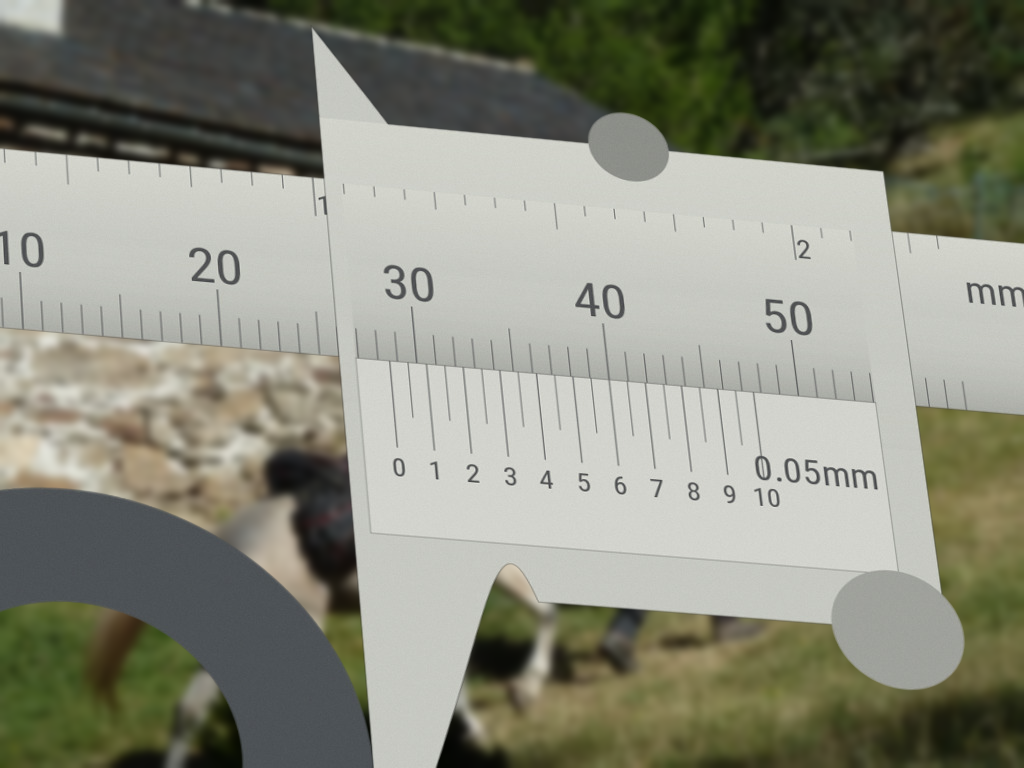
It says 28.6 mm
